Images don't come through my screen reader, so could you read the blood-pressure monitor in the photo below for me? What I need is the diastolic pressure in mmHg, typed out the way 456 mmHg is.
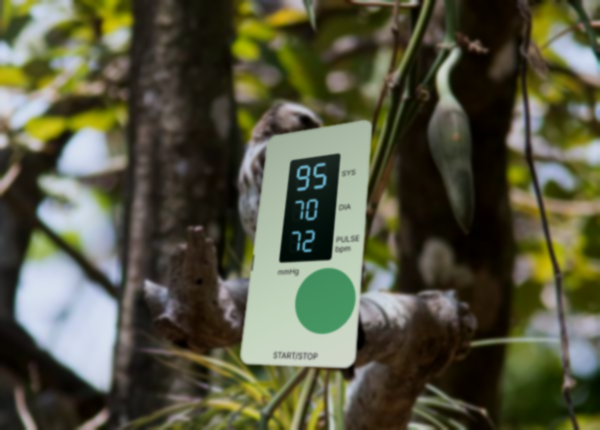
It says 70 mmHg
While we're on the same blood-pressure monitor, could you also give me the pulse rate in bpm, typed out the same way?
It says 72 bpm
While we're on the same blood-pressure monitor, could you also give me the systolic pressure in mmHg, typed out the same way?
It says 95 mmHg
